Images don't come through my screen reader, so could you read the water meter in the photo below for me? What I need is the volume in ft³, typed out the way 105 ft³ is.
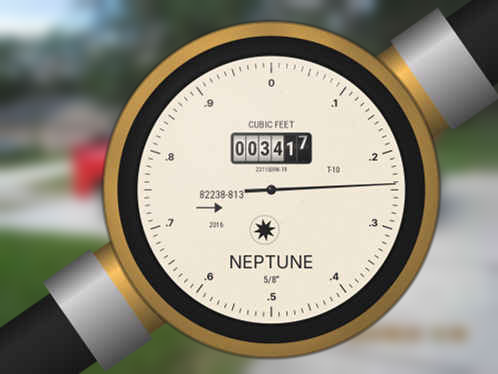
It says 3417.24 ft³
